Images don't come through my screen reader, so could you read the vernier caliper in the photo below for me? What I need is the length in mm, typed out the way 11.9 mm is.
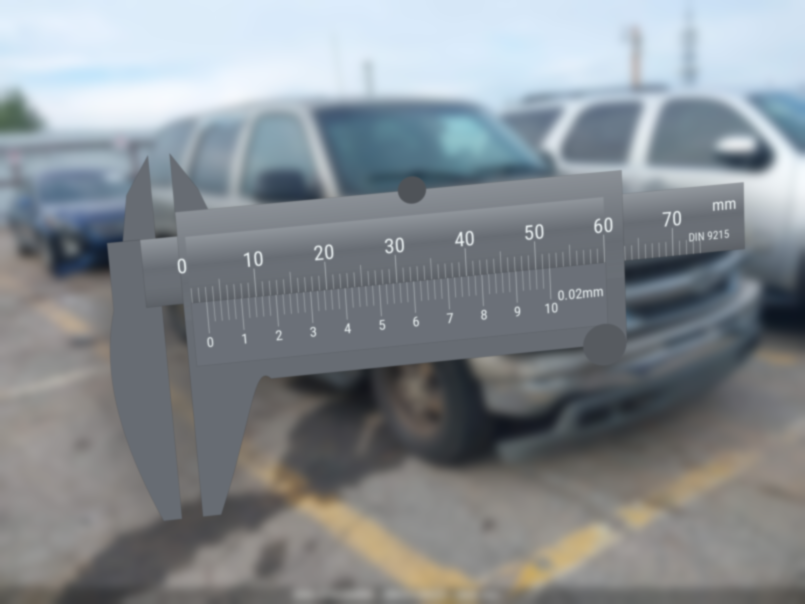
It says 3.0 mm
